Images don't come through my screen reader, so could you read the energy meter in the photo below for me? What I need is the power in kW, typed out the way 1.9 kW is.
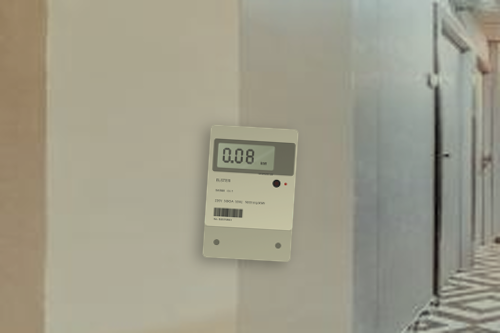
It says 0.08 kW
